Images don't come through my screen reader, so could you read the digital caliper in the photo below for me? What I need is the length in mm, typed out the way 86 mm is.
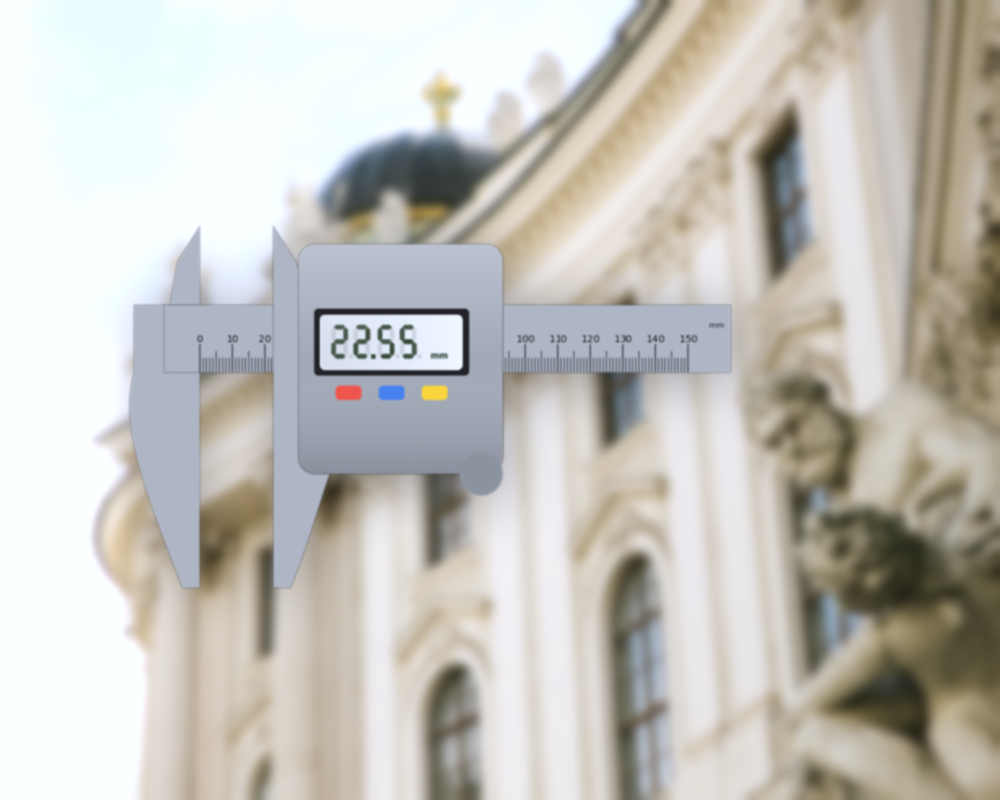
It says 22.55 mm
